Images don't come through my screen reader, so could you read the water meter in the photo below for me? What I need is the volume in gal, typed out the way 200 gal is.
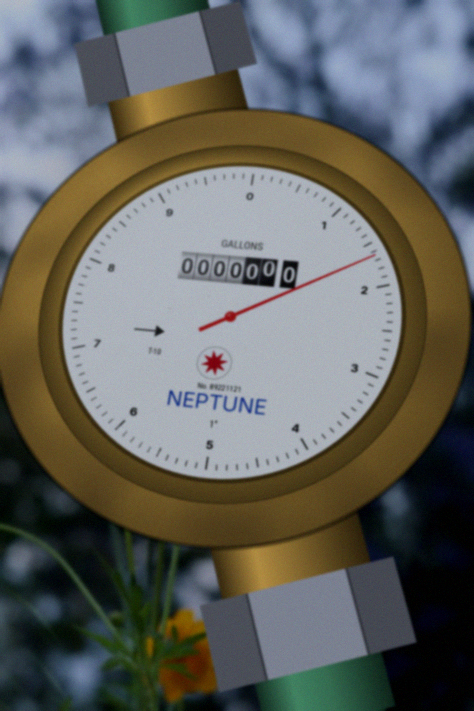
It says 1.6 gal
